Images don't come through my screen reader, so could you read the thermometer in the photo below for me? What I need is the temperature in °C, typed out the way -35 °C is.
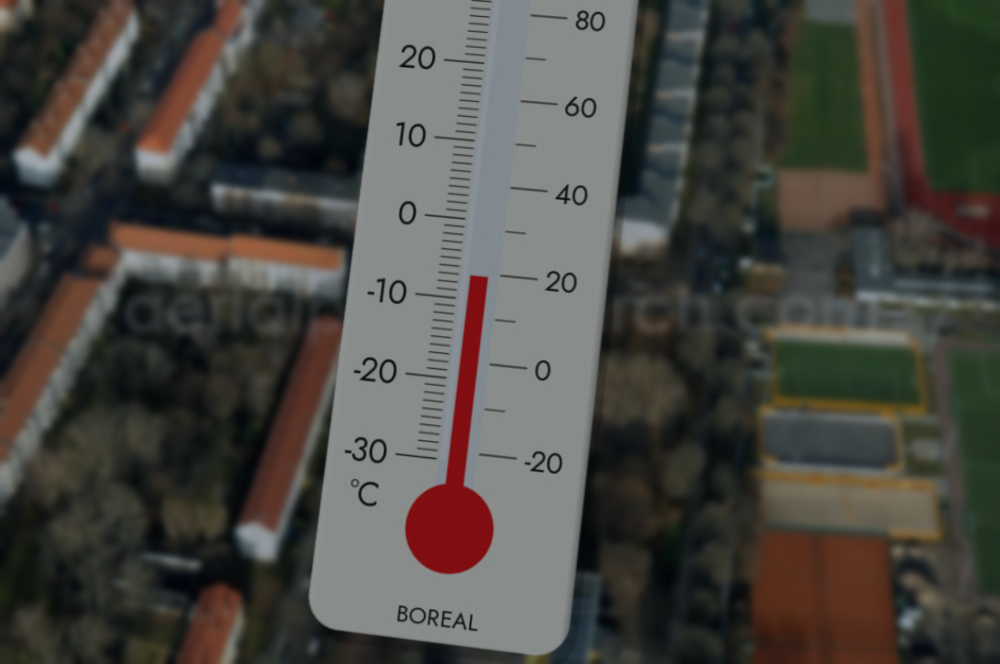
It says -7 °C
